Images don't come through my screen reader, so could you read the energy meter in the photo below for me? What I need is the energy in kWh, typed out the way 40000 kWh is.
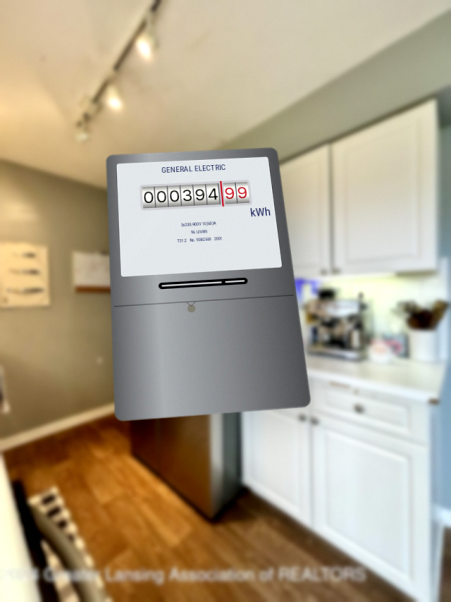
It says 394.99 kWh
